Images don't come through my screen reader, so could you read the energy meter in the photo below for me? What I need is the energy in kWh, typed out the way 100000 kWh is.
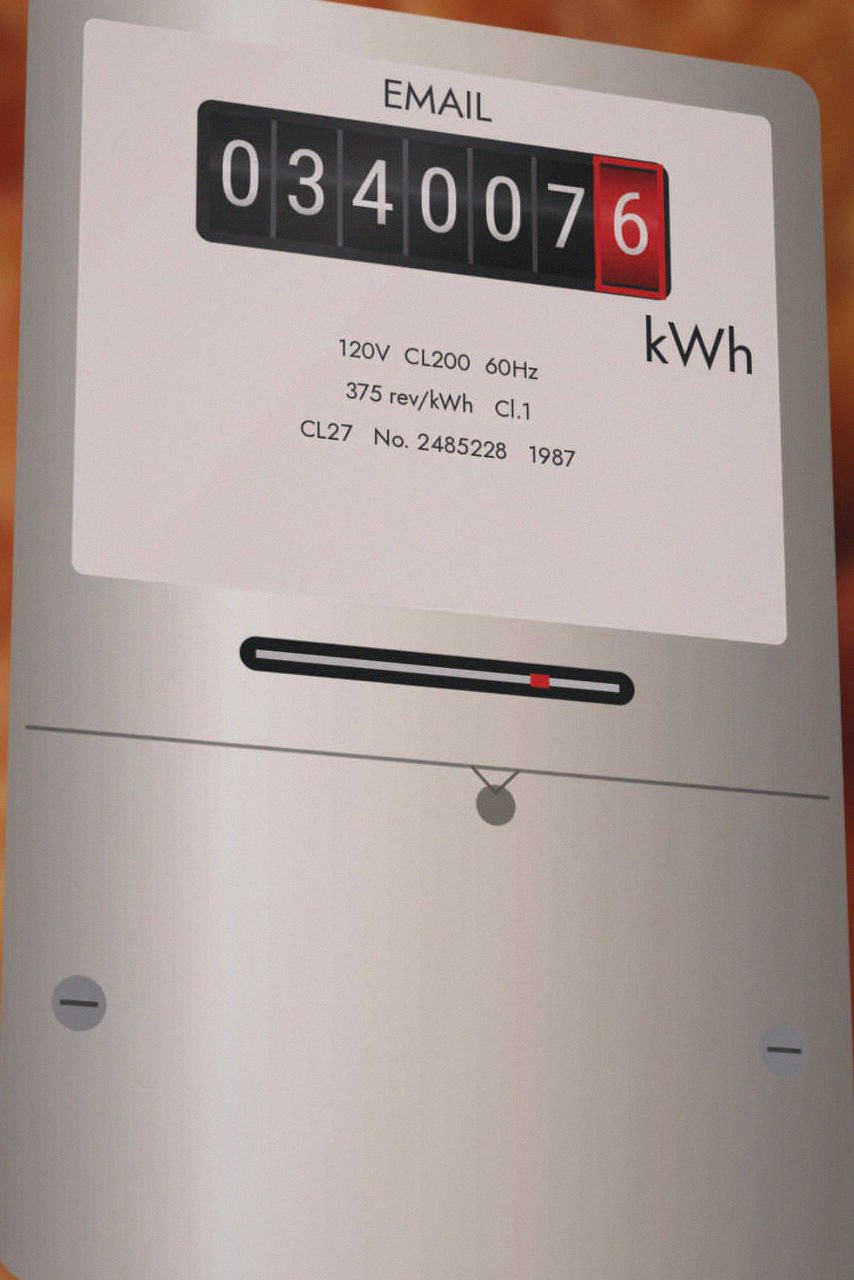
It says 34007.6 kWh
